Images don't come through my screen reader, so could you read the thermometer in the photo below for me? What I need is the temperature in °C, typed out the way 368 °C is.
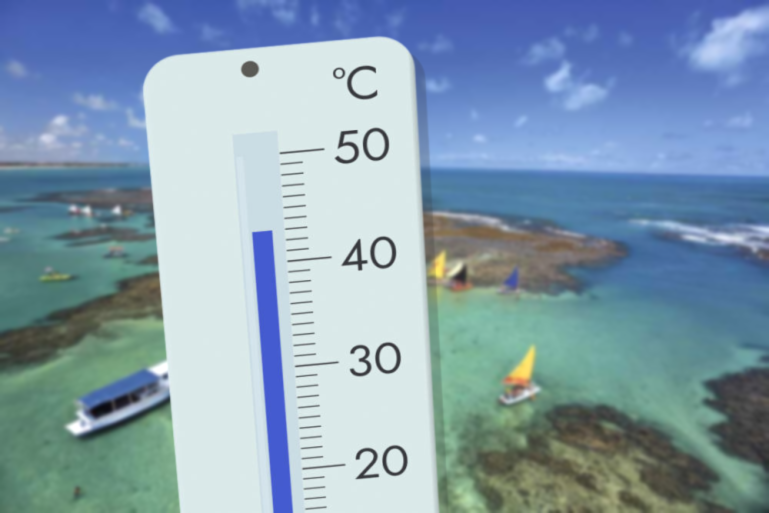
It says 43 °C
